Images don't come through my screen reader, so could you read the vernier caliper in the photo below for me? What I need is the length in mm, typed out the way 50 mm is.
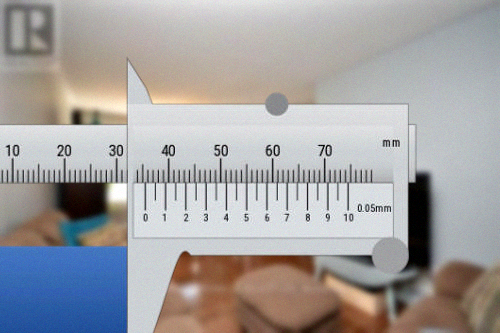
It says 35.5 mm
